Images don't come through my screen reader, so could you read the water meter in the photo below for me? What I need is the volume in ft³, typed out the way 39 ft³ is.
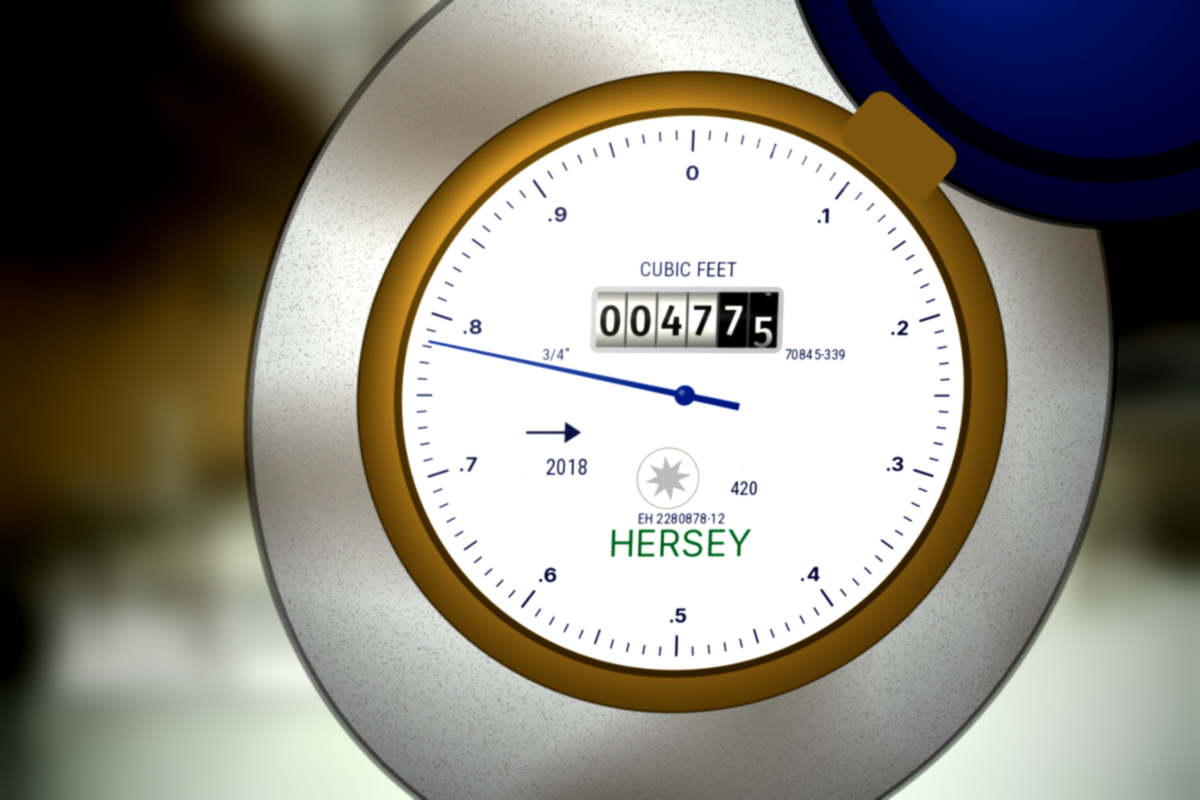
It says 4774.78 ft³
